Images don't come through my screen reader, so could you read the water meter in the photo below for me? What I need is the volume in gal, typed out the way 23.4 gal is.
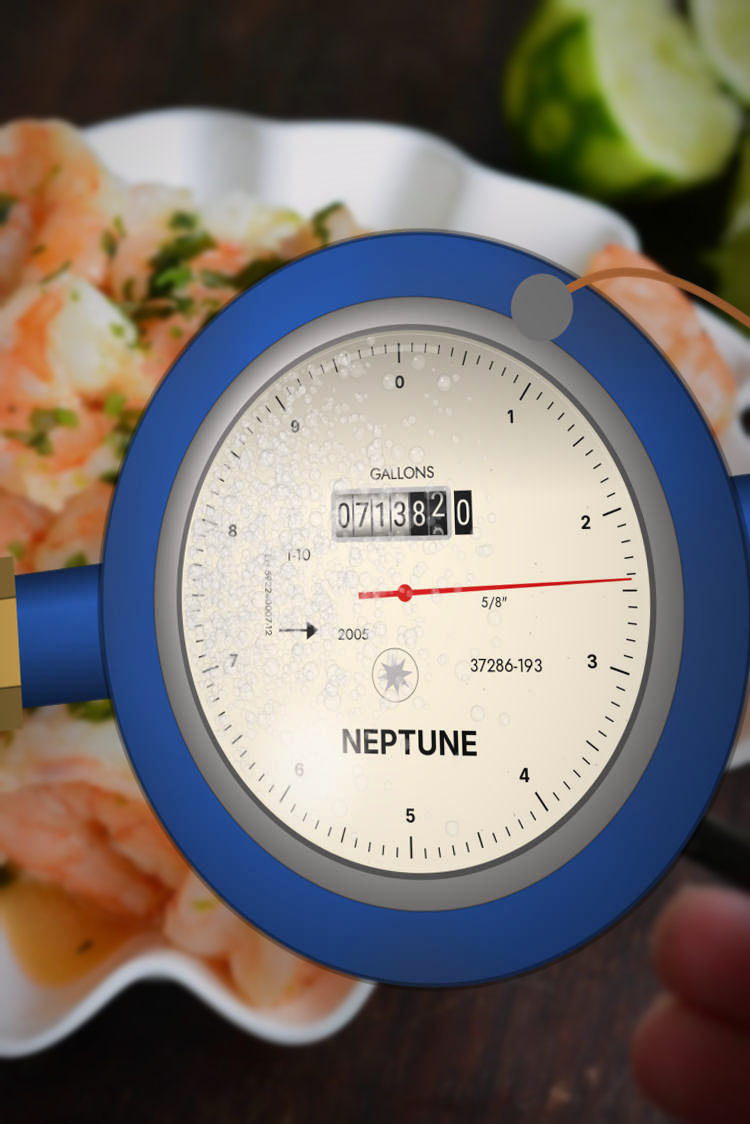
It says 713822.4 gal
